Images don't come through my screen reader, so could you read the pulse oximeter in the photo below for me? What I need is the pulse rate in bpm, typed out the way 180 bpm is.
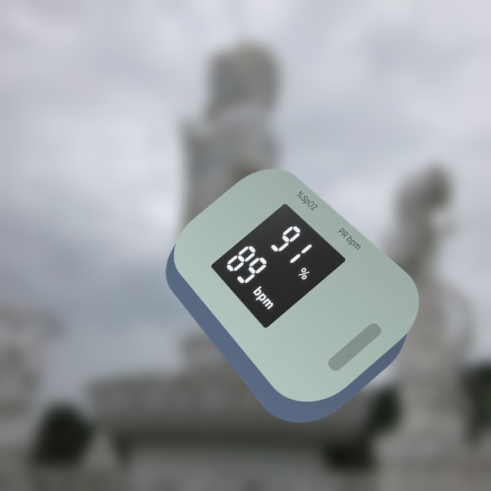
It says 89 bpm
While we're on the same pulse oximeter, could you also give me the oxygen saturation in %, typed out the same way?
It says 91 %
